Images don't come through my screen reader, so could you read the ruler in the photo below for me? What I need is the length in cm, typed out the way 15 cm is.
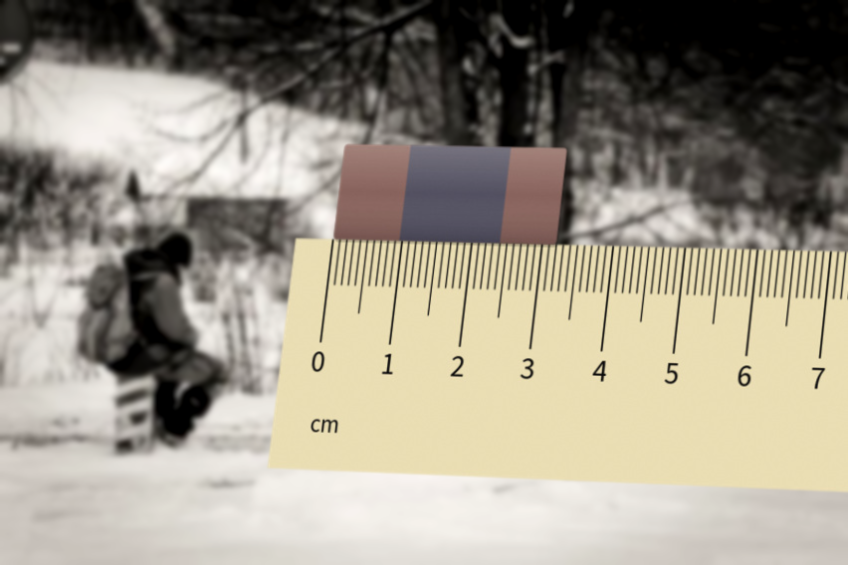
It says 3.2 cm
